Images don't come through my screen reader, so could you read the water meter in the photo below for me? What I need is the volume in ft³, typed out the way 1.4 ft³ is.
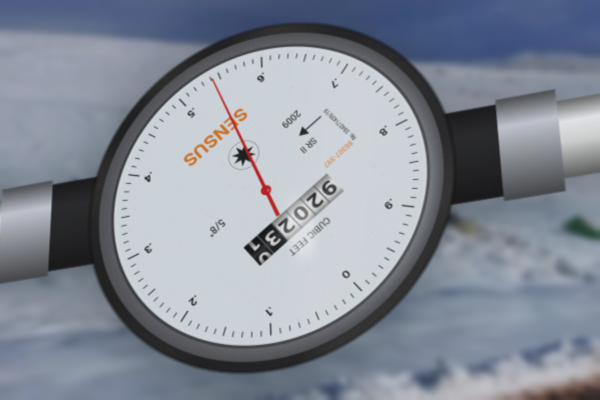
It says 920230.54 ft³
